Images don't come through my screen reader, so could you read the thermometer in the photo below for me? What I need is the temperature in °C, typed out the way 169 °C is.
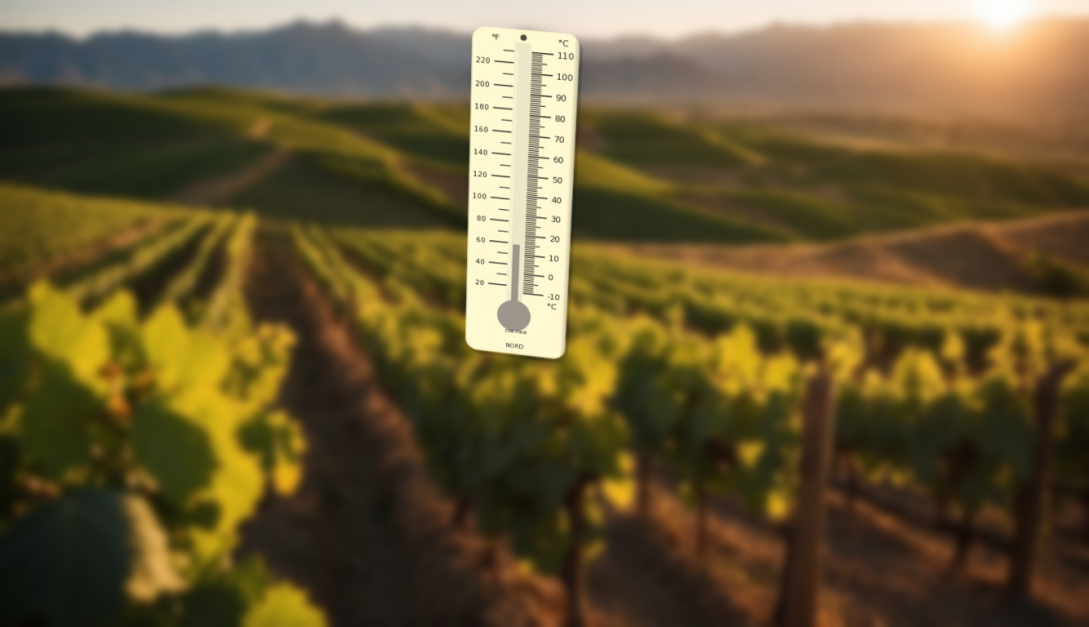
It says 15 °C
